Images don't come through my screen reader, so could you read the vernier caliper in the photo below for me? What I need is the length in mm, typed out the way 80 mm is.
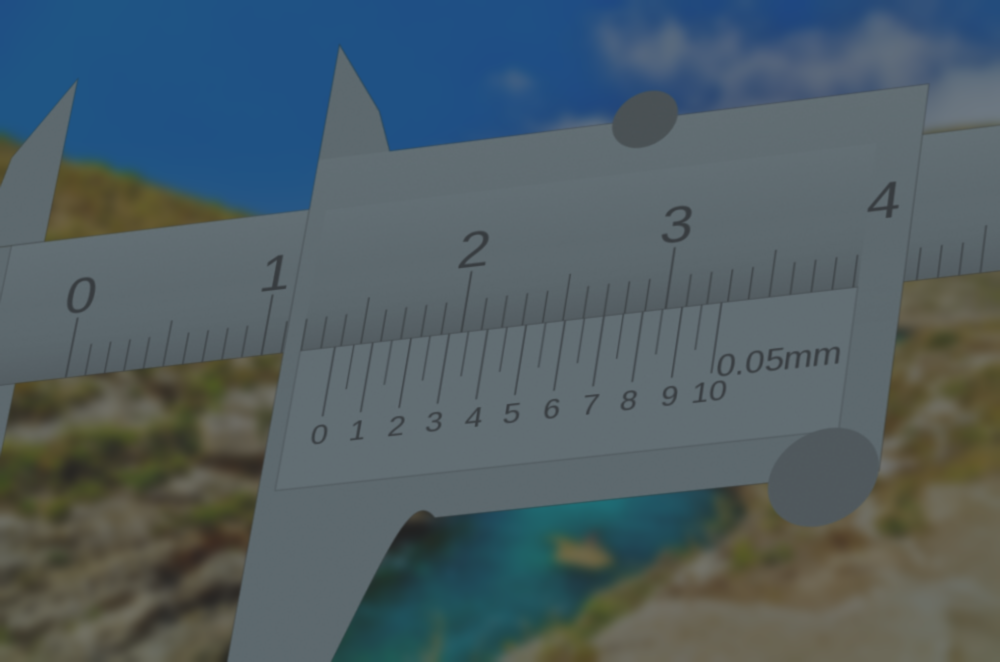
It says 13.7 mm
